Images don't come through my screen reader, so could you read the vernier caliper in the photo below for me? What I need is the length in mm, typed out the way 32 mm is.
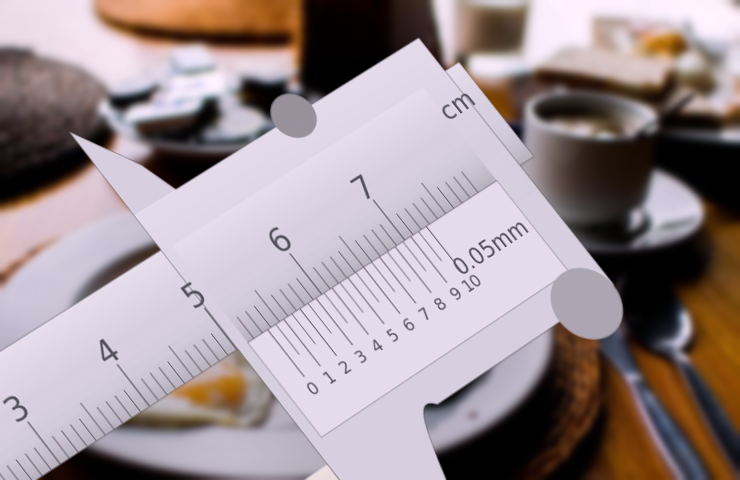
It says 53.6 mm
